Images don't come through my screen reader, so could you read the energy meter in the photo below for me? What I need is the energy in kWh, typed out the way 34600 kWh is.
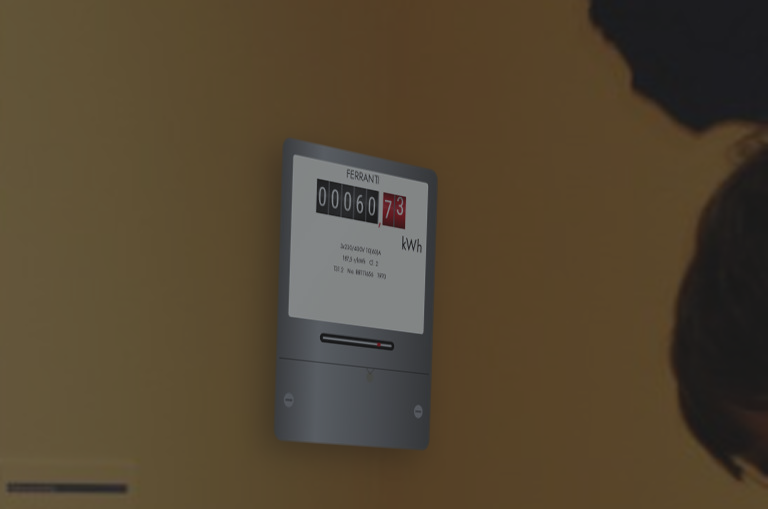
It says 60.73 kWh
